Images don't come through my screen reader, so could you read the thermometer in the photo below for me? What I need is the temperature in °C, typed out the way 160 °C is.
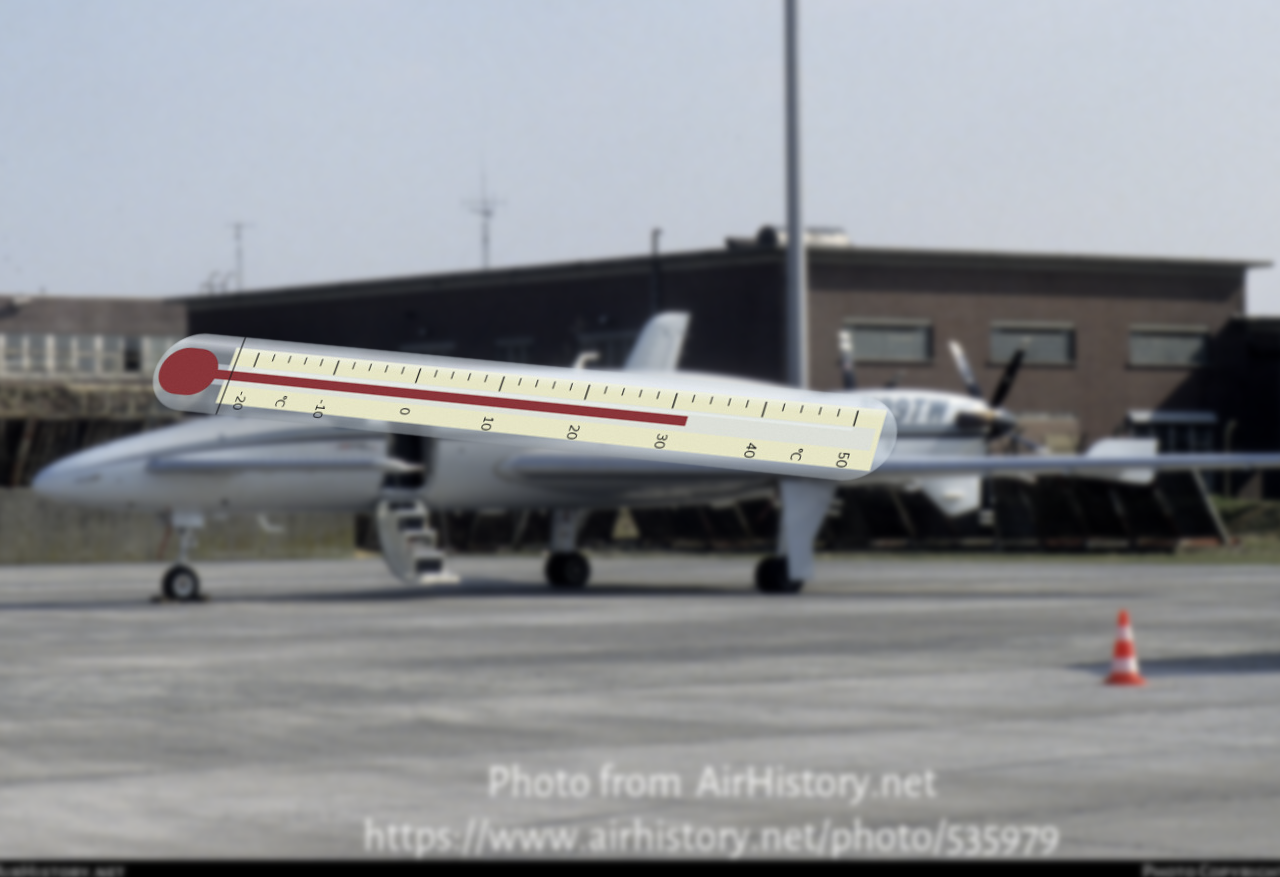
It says 32 °C
